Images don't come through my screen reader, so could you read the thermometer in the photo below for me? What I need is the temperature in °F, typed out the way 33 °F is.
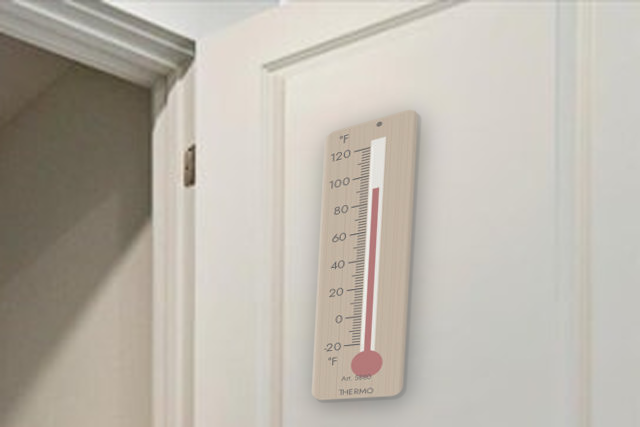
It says 90 °F
